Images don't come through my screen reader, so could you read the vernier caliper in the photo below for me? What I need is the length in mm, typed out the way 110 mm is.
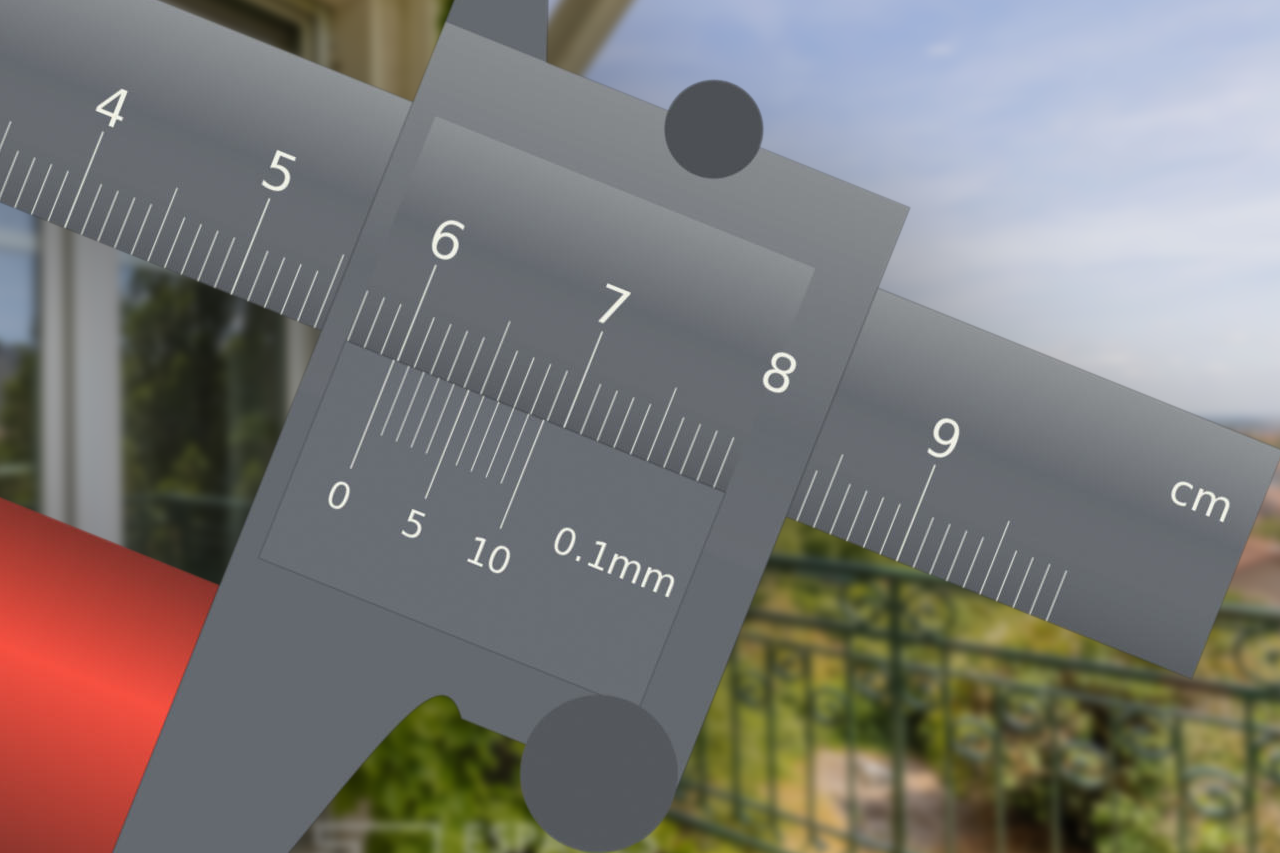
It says 59.8 mm
